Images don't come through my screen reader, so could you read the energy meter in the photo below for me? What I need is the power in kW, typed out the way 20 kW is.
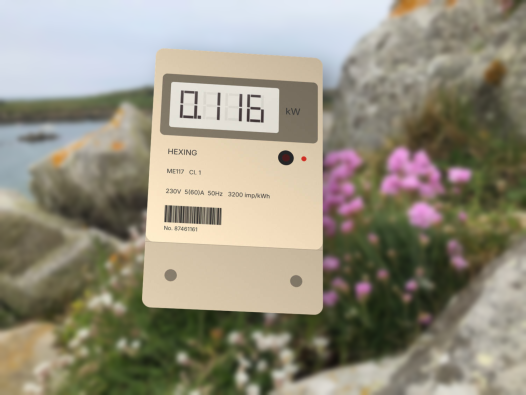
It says 0.116 kW
